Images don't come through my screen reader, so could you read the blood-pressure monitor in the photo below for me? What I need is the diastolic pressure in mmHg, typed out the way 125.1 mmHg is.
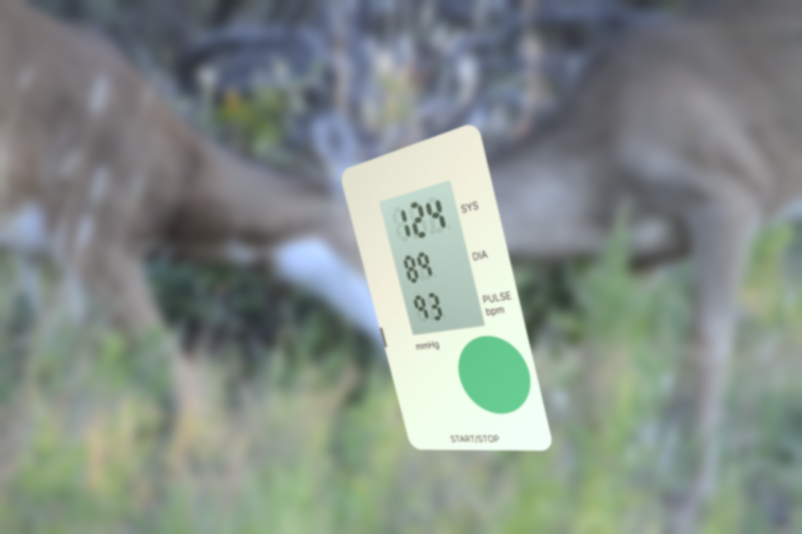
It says 89 mmHg
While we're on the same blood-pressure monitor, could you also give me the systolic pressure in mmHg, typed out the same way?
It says 124 mmHg
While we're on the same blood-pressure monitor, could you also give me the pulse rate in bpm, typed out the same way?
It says 93 bpm
